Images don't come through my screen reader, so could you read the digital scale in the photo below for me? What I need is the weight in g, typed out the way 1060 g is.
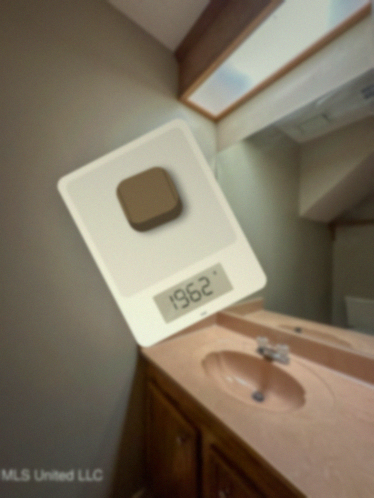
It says 1962 g
